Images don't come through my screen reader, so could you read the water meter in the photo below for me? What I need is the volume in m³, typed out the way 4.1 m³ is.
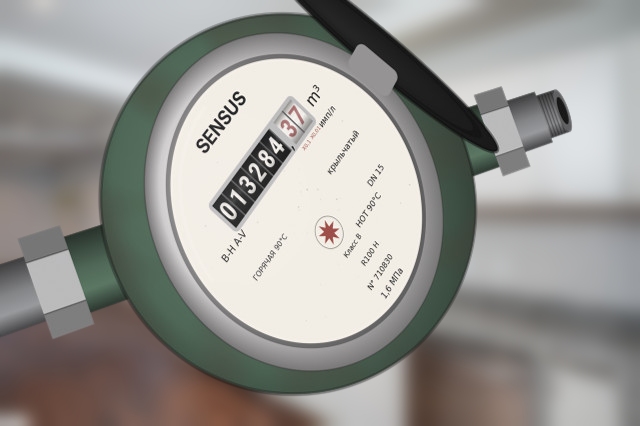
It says 13284.37 m³
